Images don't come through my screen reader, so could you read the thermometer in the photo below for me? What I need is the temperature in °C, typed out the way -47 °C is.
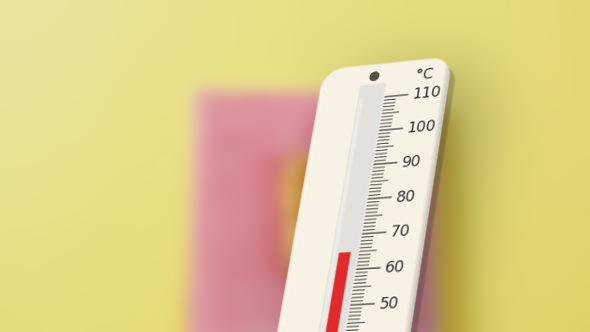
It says 65 °C
